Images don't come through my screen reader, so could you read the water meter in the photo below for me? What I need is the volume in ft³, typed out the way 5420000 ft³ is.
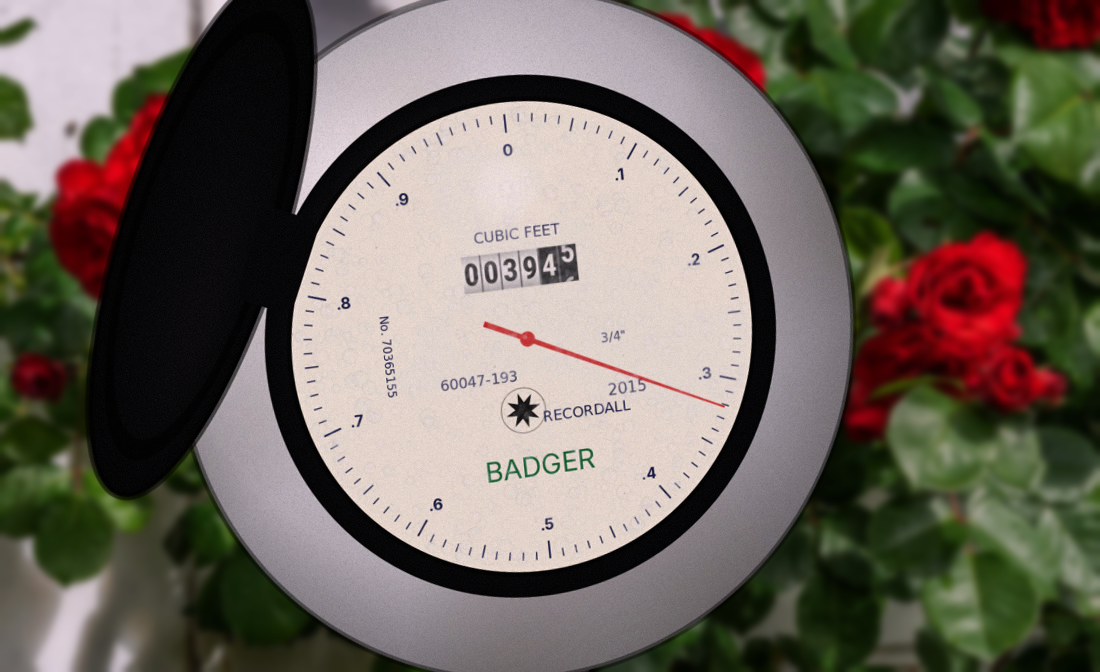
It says 3945.32 ft³
